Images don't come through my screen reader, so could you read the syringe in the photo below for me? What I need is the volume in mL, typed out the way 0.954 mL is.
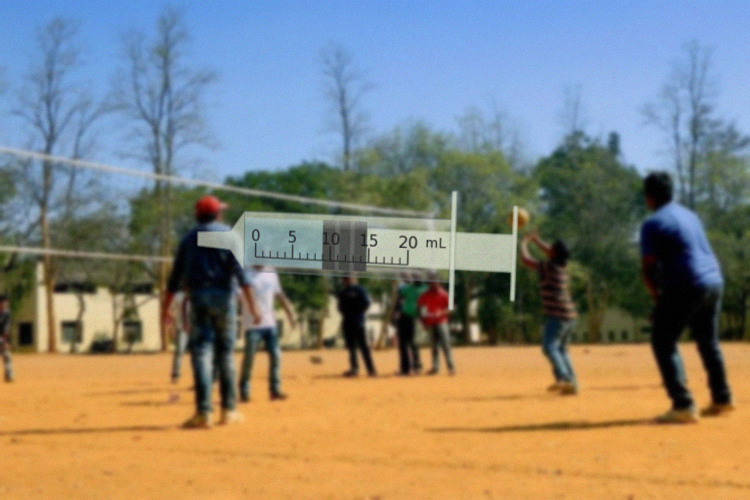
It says 9 mL
